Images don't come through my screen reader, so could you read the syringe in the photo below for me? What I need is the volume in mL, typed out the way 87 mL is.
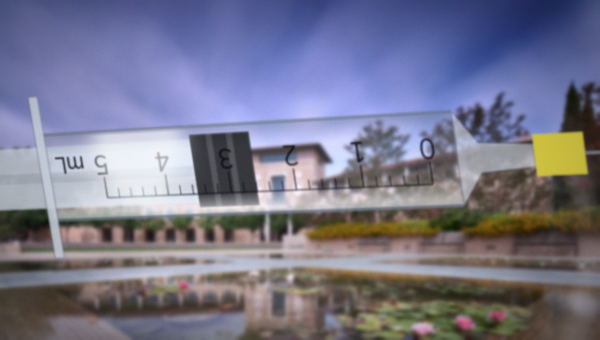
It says 2.6 mL
